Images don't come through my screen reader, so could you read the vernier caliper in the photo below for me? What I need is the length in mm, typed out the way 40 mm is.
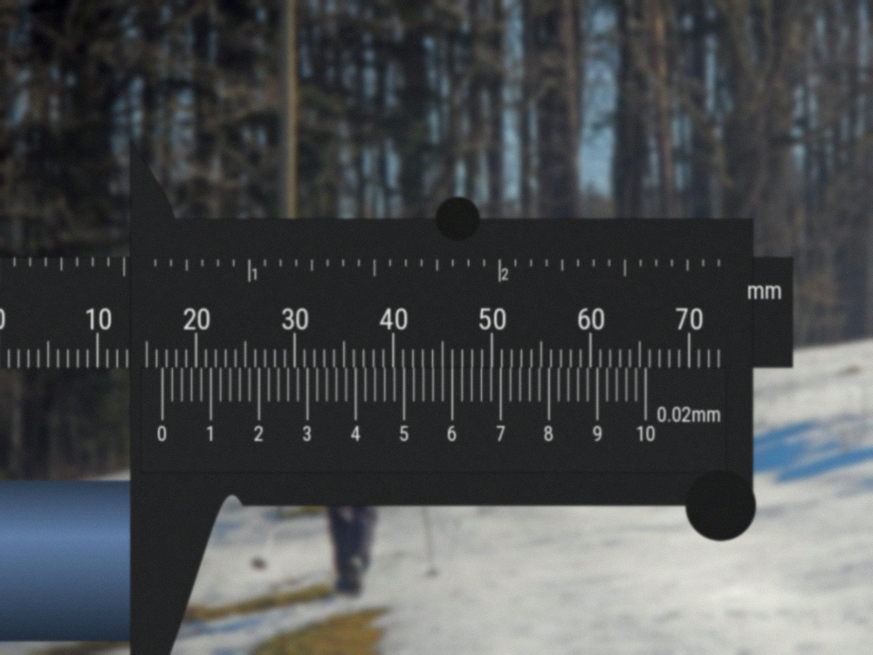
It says 16.6 mm
